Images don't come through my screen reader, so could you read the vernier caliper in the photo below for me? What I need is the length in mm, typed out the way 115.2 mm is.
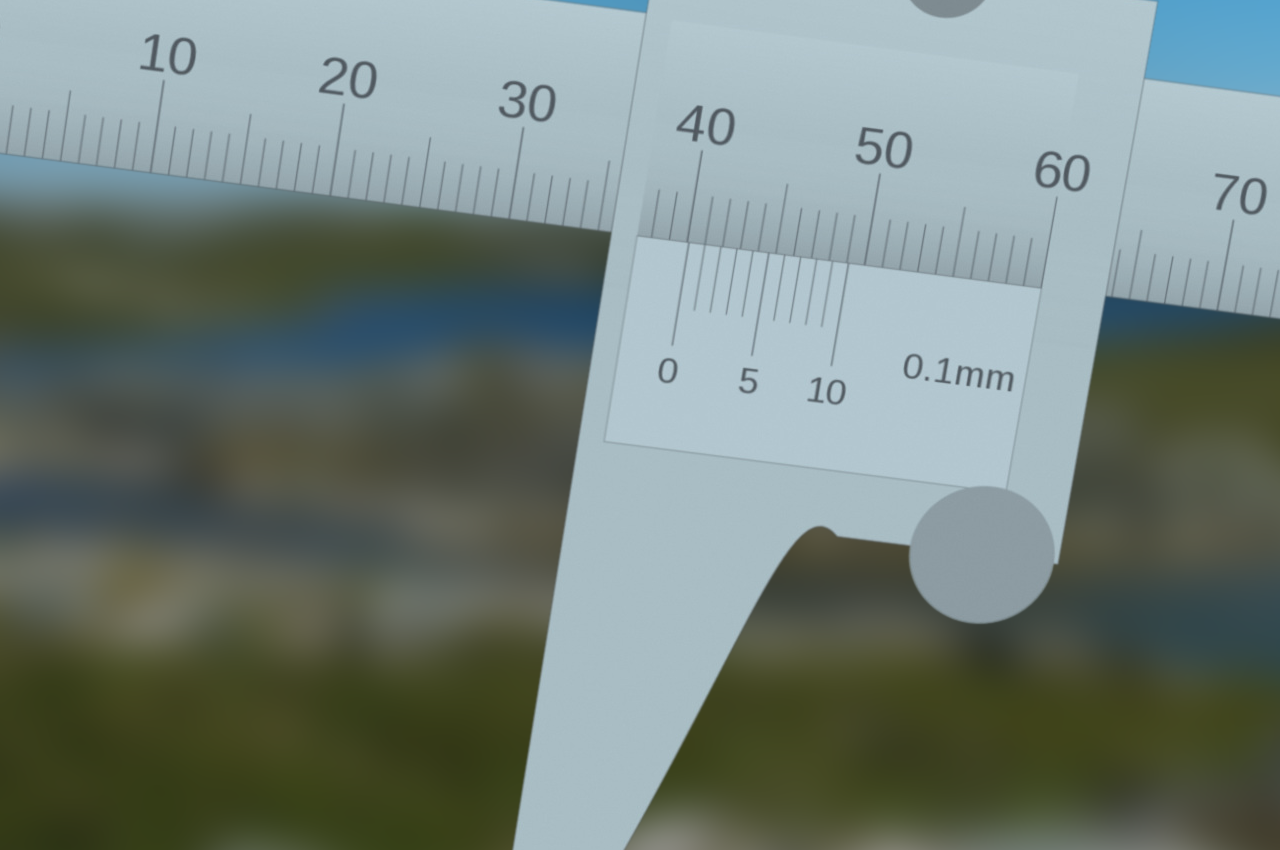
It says 40.1 mm
